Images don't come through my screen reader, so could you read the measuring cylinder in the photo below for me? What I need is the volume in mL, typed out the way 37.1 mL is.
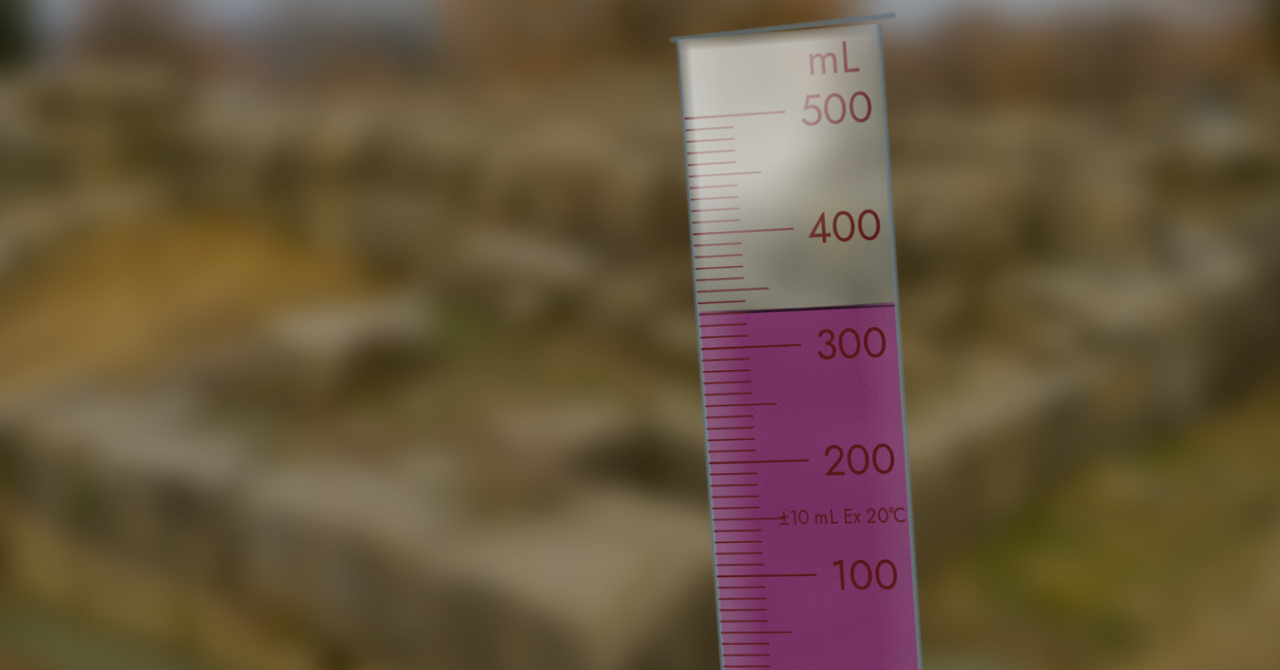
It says 330 mL
